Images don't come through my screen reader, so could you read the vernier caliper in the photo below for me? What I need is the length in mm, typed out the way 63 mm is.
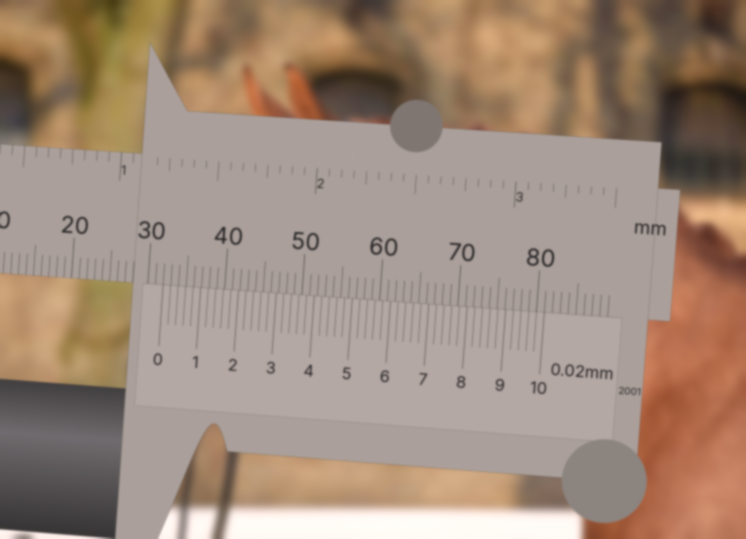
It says 32.0 mm
